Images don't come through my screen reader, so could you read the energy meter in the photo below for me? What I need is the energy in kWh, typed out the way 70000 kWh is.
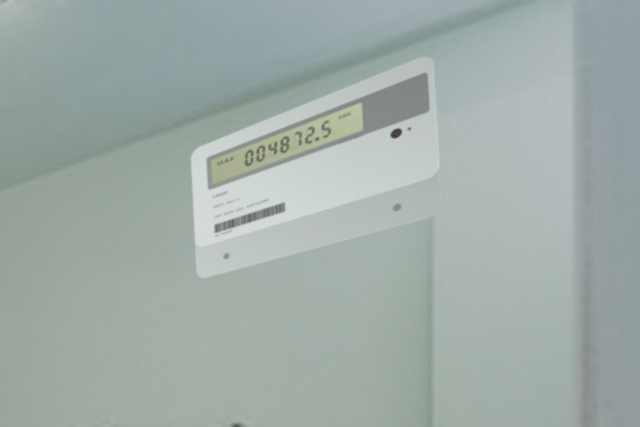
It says 4872.5 kWh
